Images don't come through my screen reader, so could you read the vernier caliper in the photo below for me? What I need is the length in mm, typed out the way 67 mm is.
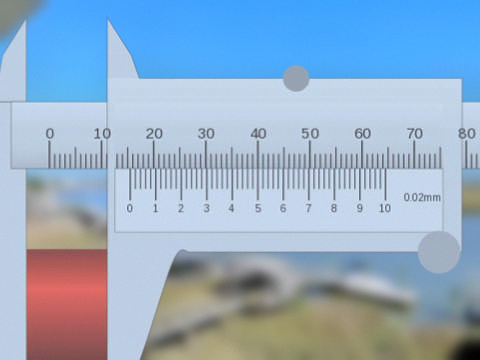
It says 15.5 mm
